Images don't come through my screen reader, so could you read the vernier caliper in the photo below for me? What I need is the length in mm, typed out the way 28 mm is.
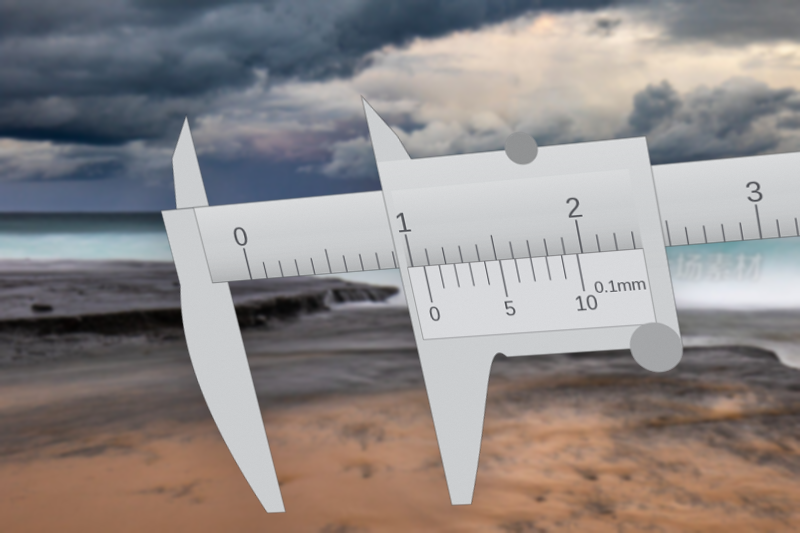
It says 10.7 mm
